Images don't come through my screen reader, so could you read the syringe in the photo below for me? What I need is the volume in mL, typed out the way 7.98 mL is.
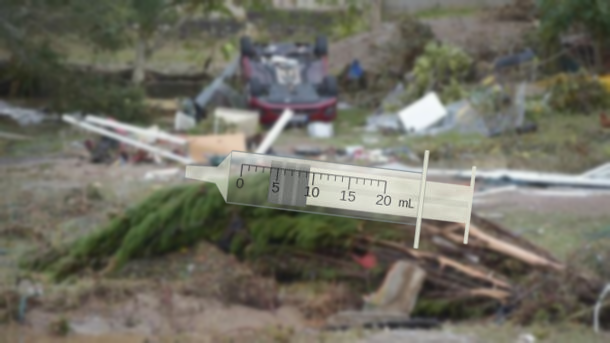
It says 4 mL
